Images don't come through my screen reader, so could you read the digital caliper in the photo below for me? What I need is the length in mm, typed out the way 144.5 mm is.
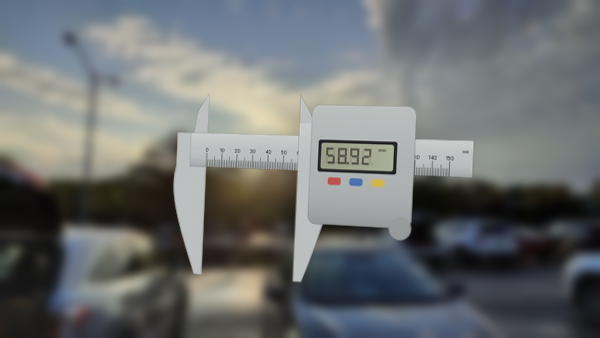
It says 58.92 mm
